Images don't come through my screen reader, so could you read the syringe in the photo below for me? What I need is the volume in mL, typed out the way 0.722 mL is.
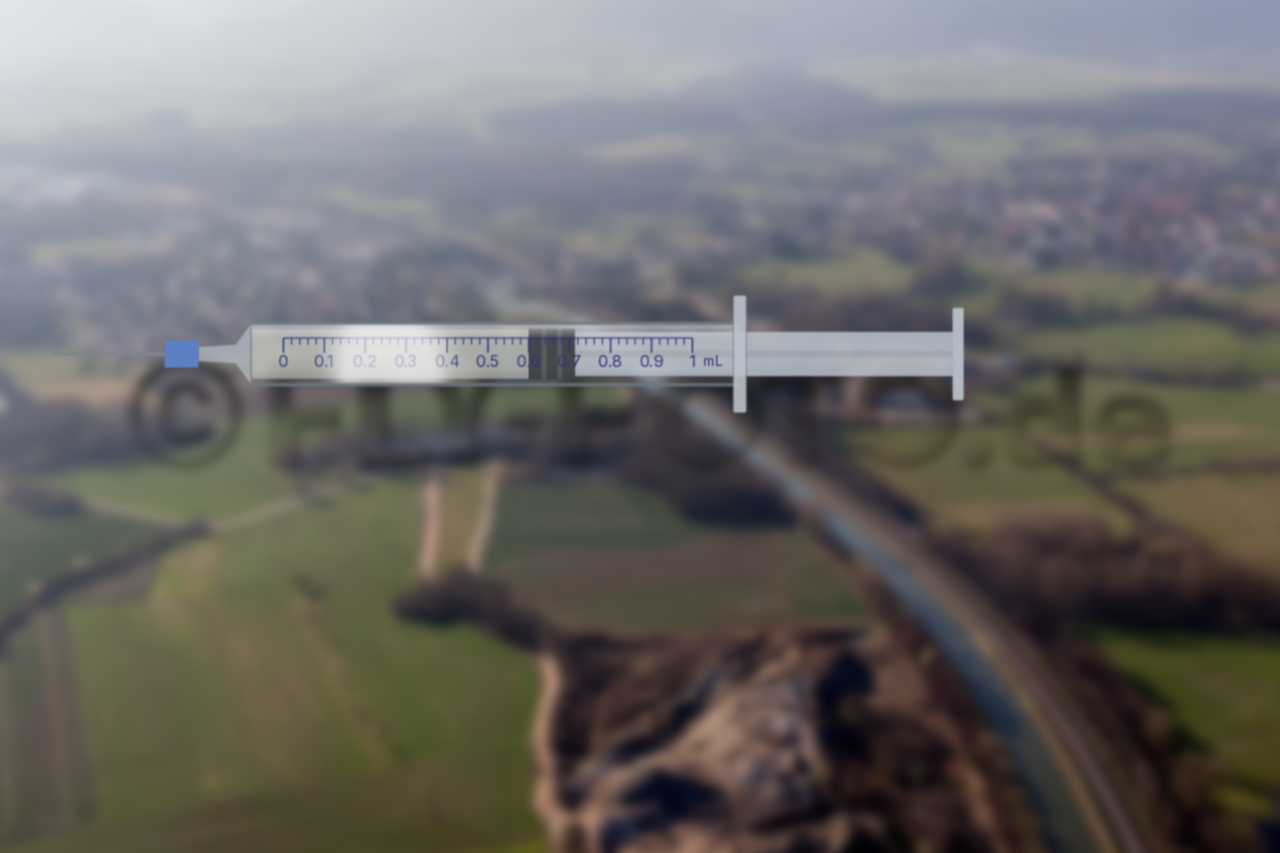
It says 0.6 mL
